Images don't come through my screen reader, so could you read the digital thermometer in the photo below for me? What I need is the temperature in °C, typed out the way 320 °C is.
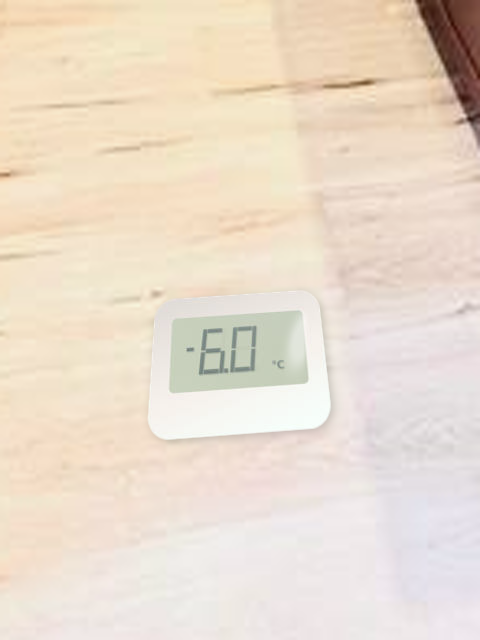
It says -6.0 °C
